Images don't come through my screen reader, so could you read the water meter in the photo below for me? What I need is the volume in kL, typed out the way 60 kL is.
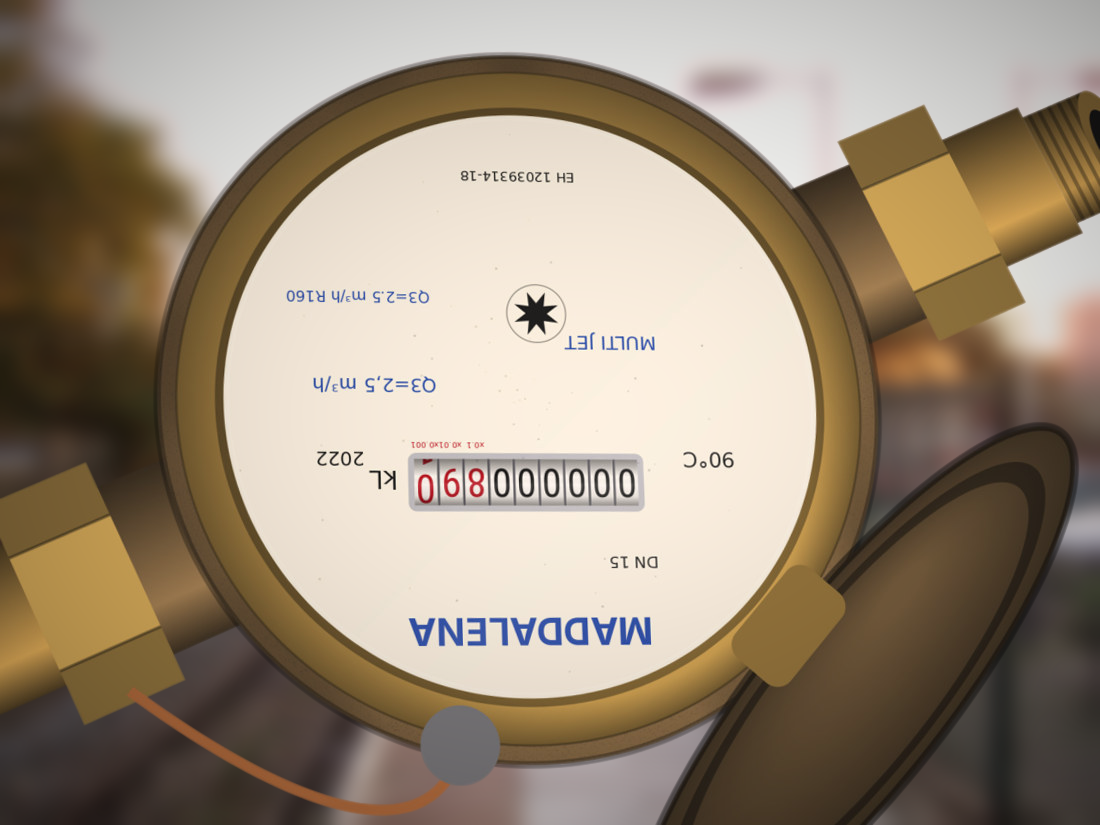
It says 0.890 kL
